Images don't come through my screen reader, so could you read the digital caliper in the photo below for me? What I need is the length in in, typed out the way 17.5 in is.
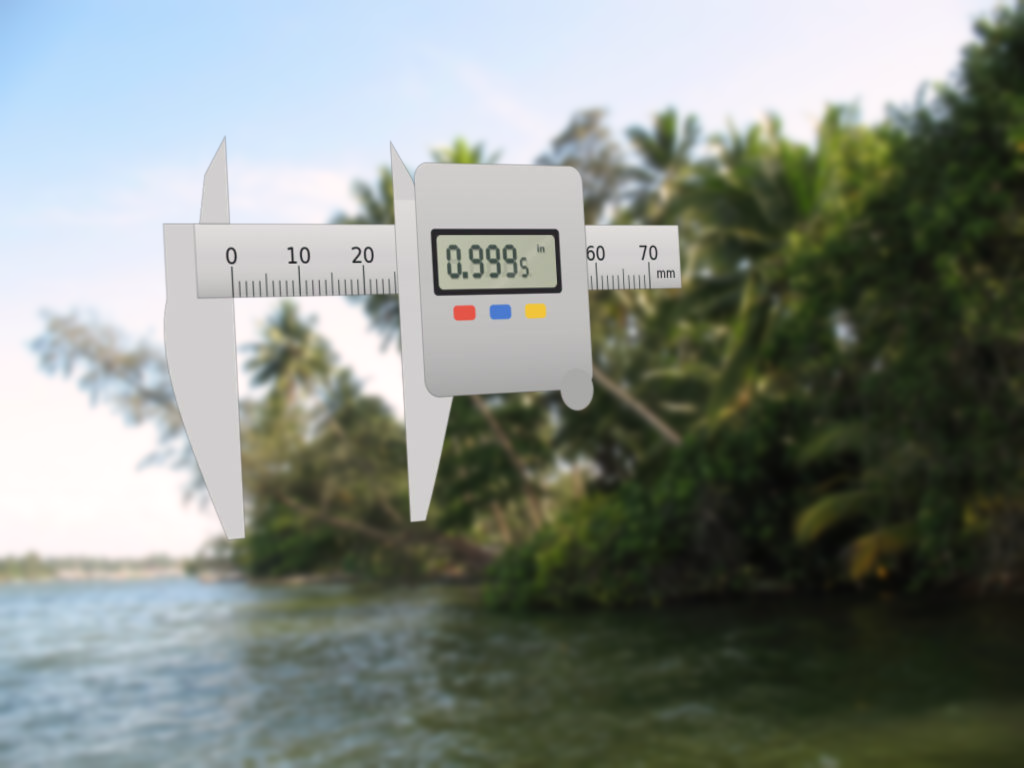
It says 0.9995 in
